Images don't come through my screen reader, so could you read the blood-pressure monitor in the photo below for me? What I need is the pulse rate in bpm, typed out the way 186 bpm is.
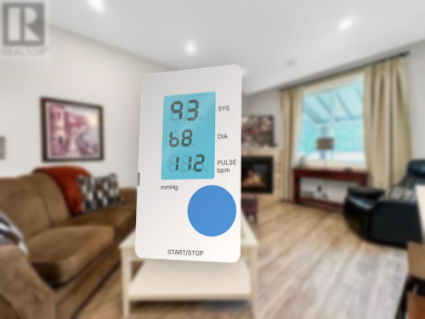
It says 112 bpm
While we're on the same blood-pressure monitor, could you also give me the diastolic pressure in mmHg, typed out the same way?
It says 68 mmHg
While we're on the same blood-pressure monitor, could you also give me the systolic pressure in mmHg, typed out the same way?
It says 93 mmHg
